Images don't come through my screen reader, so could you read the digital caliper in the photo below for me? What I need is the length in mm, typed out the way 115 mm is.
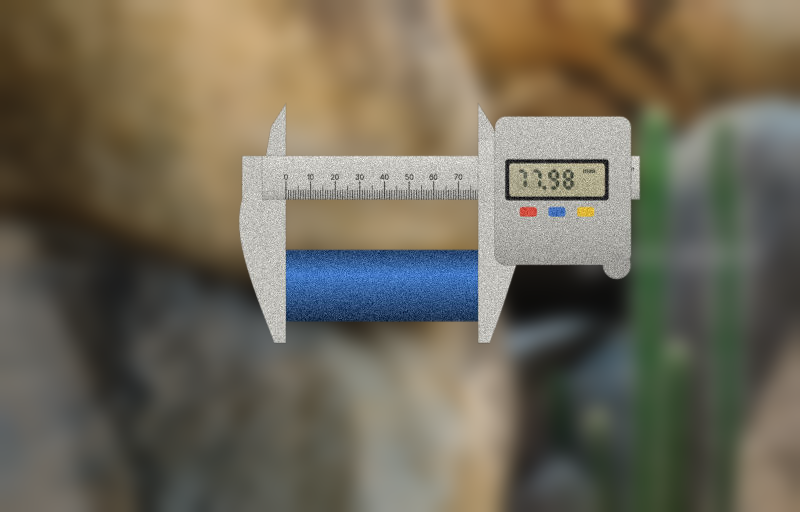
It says 77.98 mm
